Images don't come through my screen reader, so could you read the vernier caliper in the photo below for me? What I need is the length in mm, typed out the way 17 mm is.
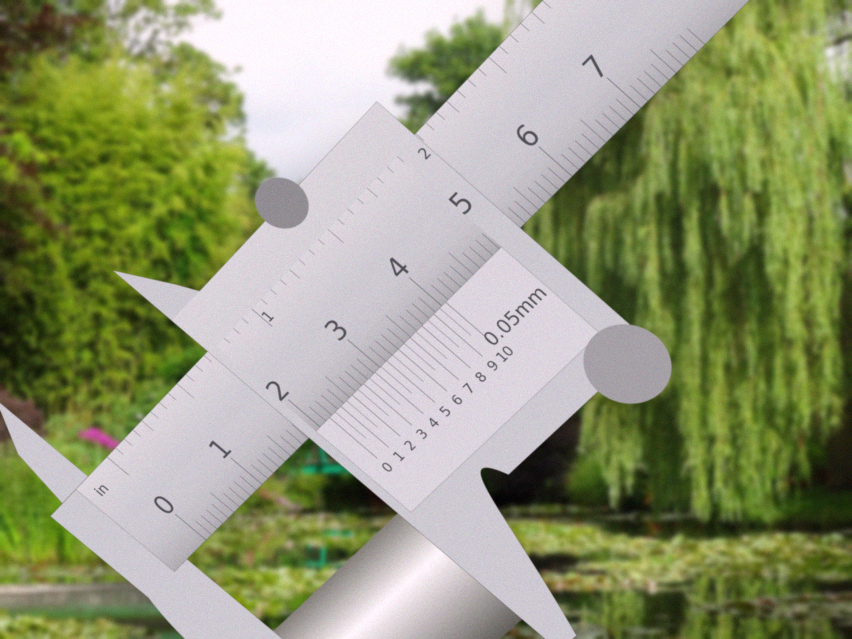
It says 21.6 mm
